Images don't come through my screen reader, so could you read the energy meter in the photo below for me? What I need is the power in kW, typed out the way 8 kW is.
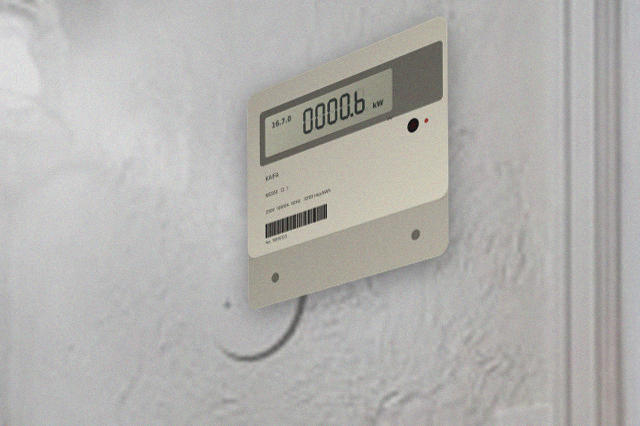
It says 0.6 kW
